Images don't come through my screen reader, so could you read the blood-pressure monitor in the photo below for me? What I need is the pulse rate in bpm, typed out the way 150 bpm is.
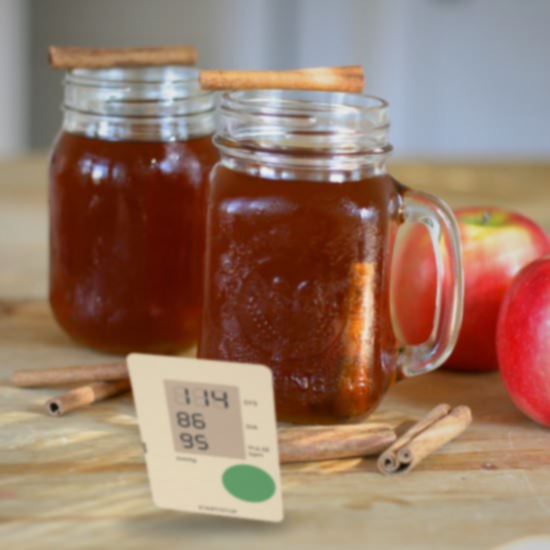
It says 95 bpm
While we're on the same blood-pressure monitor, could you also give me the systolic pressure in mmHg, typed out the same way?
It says 114 mmHg
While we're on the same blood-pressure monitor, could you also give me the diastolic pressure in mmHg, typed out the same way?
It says 86 mmHg
